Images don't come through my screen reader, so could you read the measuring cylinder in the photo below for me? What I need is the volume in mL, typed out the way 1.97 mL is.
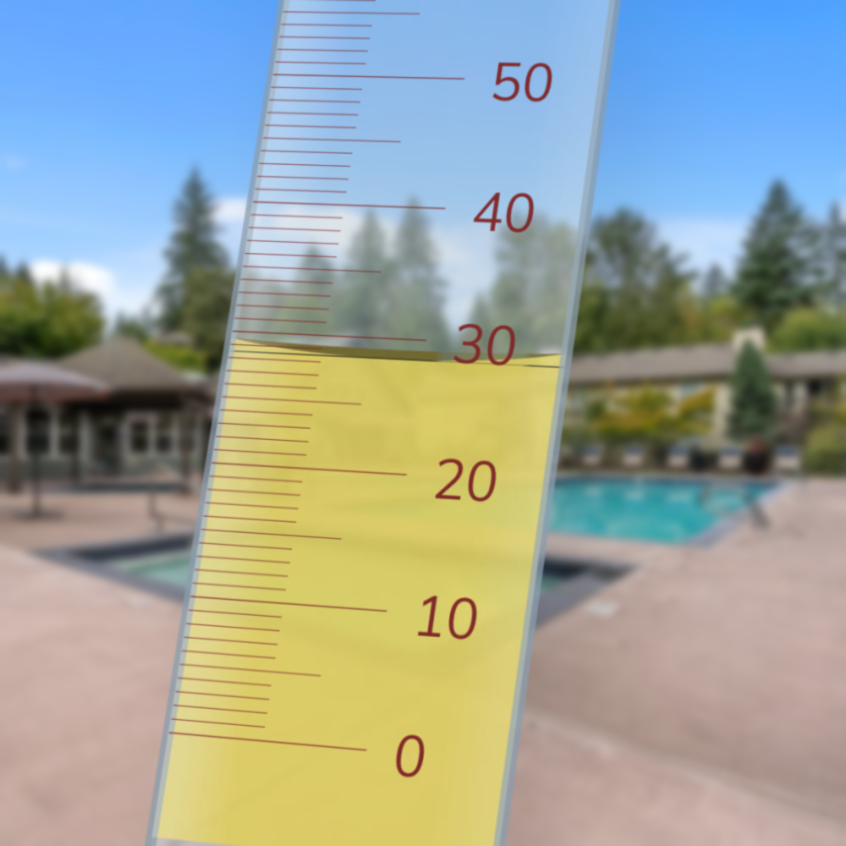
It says 28.5 mL
